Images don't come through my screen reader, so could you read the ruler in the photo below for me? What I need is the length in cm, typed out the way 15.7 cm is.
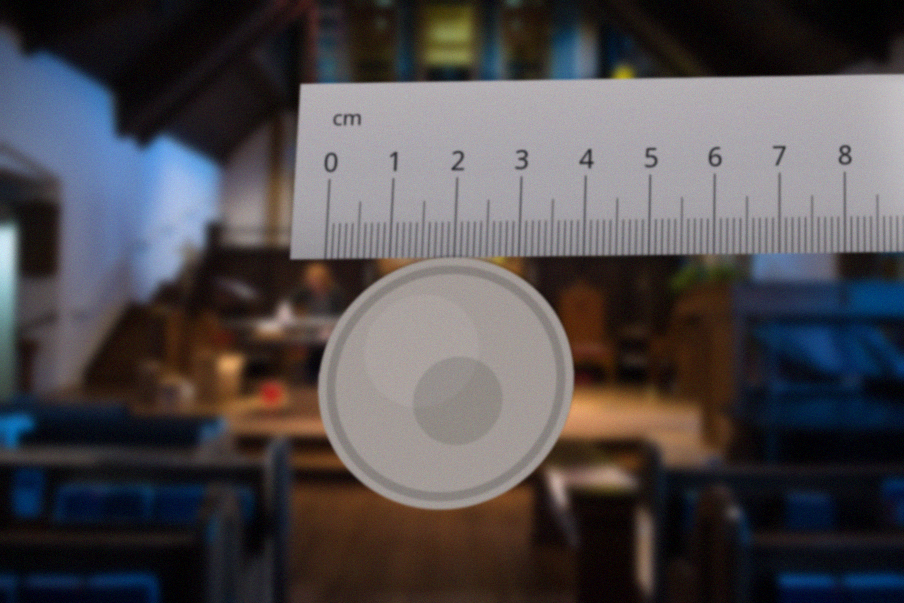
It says 3.9 cm
